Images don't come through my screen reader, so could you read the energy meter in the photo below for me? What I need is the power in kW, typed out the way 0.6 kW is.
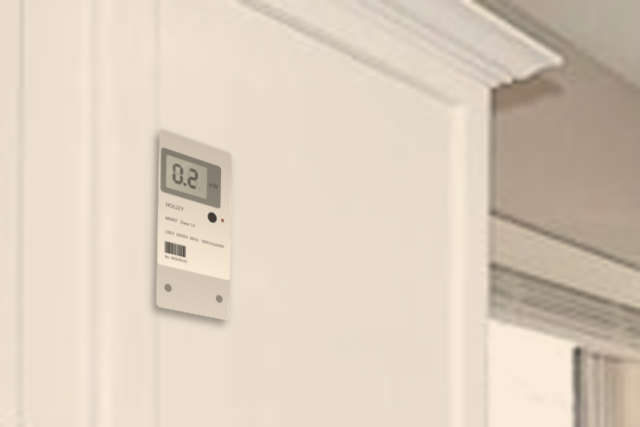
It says 0.2 kW
